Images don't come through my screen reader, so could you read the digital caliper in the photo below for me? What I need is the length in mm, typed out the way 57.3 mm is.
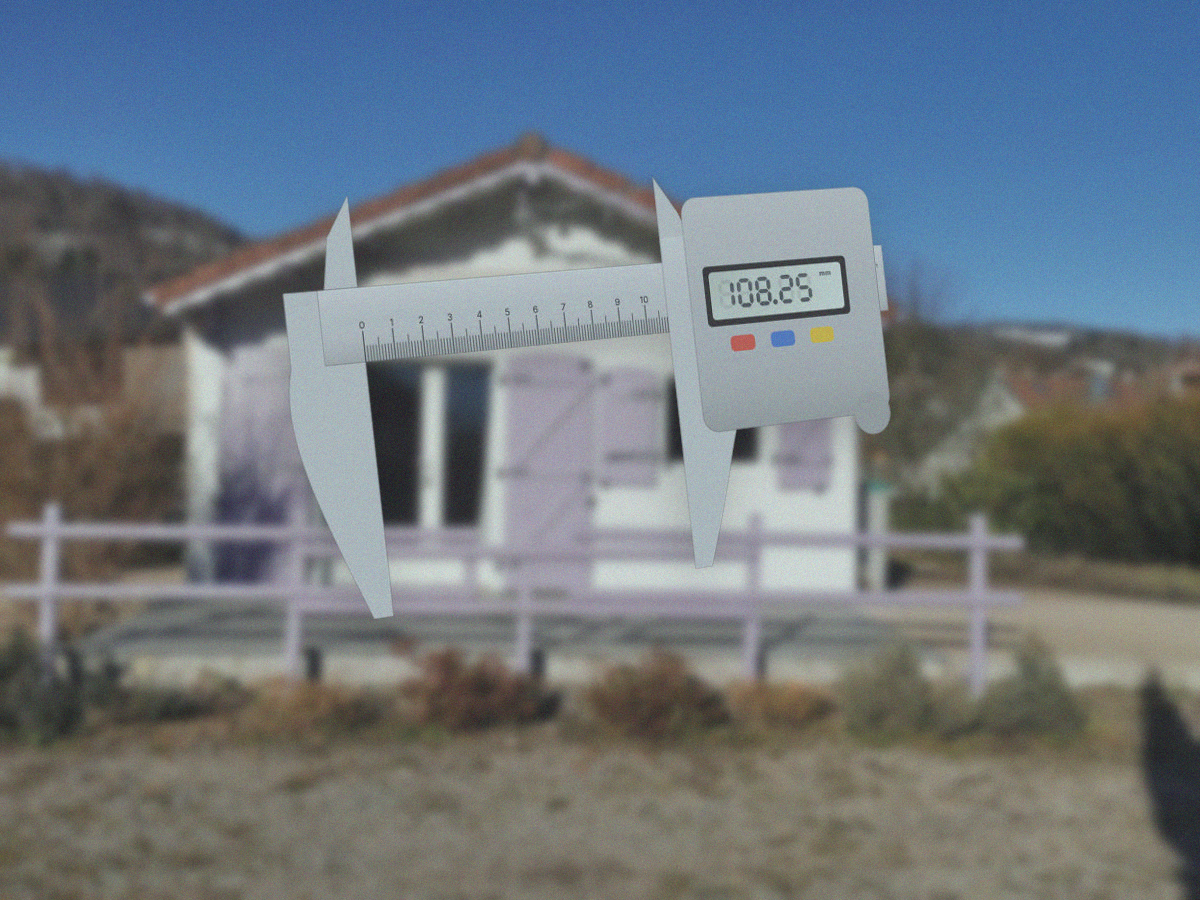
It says 108.25 mm
